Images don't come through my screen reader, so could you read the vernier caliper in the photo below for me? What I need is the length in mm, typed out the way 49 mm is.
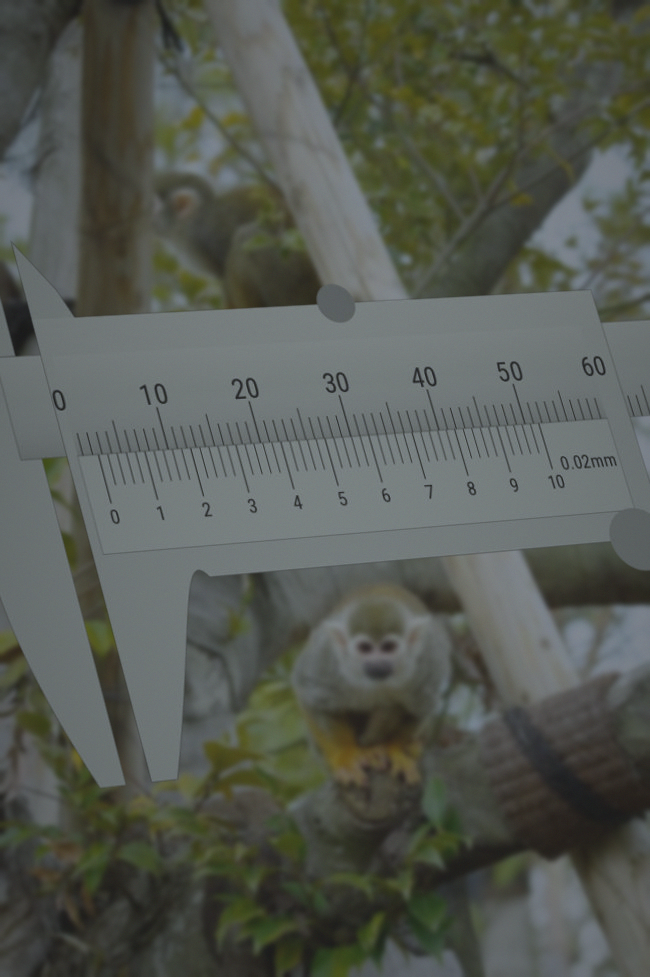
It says 2.6 mm
